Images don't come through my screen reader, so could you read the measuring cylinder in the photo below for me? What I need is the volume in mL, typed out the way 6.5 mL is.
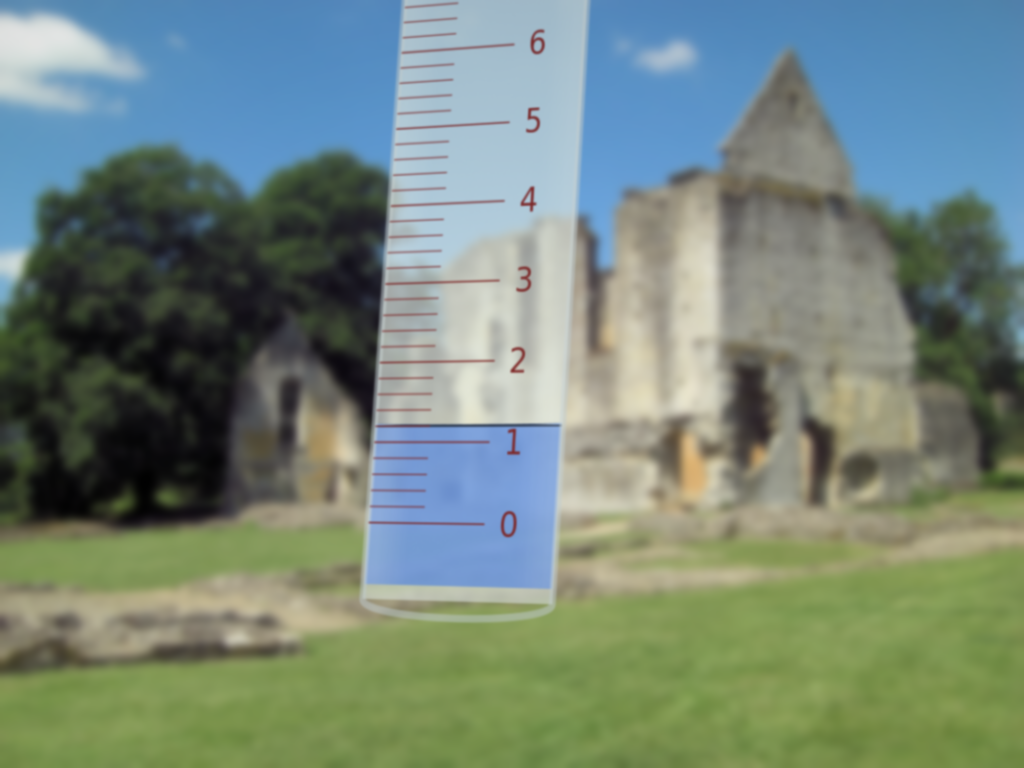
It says 1.2 mL
